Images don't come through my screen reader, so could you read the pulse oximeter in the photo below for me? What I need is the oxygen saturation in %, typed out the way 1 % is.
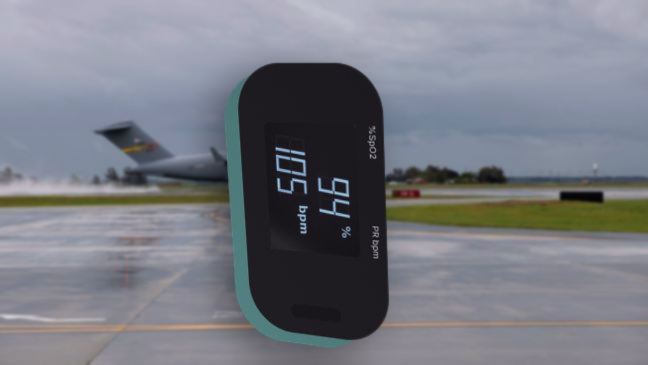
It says 94 %
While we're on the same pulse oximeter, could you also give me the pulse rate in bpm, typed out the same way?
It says 105 bpm
